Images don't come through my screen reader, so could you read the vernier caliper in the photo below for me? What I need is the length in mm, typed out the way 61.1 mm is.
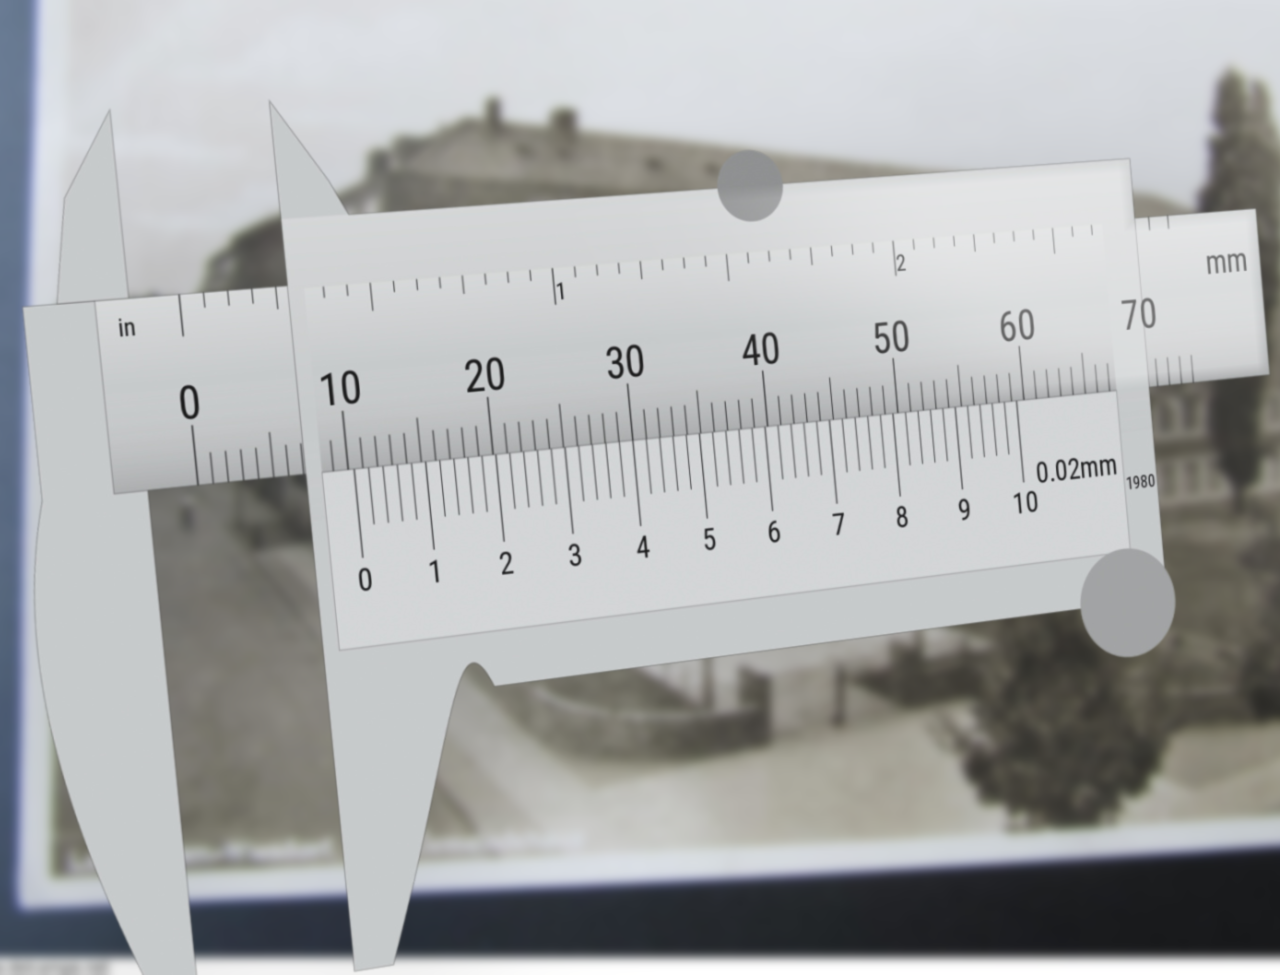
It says 10.4 mm
